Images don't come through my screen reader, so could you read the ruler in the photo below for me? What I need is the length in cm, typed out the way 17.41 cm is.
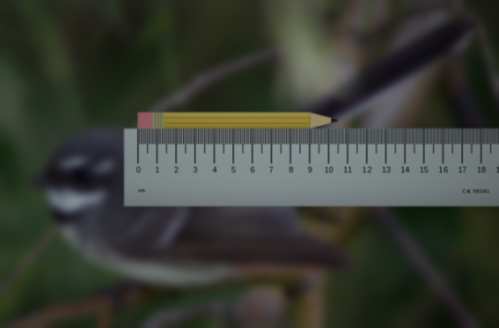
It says 10.5 cm
